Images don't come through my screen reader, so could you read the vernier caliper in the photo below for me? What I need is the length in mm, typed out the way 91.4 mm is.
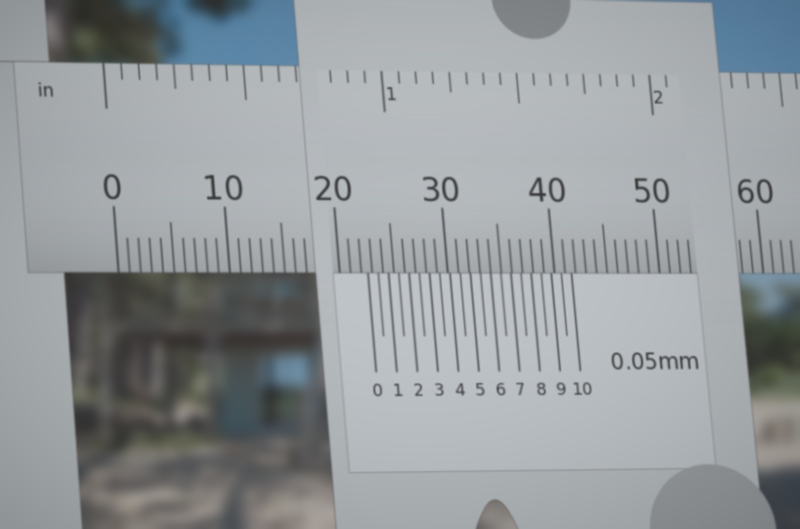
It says 22.6 mm
